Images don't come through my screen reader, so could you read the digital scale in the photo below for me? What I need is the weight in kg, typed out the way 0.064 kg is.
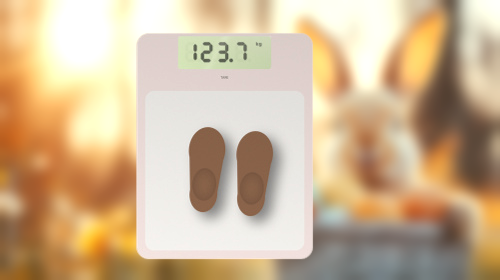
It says 123.7 kg
